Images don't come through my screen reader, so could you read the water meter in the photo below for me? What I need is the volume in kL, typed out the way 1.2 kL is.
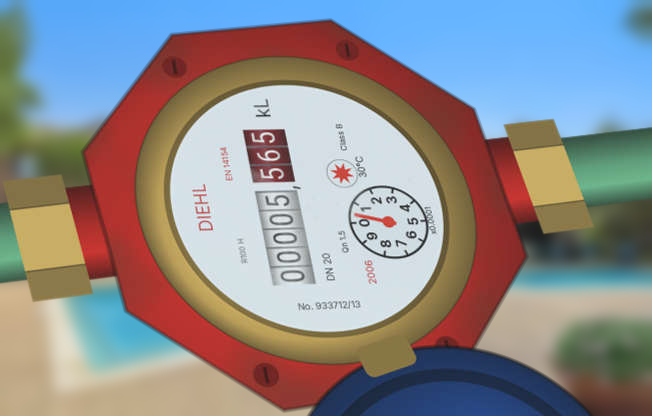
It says 5.5650 kL
